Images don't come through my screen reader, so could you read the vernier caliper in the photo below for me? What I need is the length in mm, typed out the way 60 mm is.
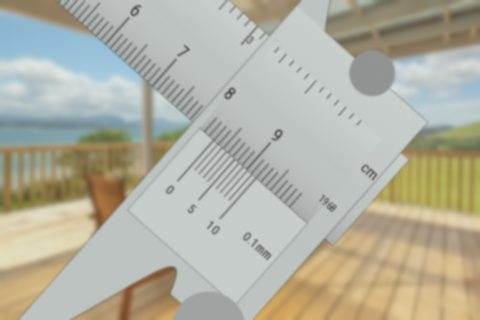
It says 83.0 mm
